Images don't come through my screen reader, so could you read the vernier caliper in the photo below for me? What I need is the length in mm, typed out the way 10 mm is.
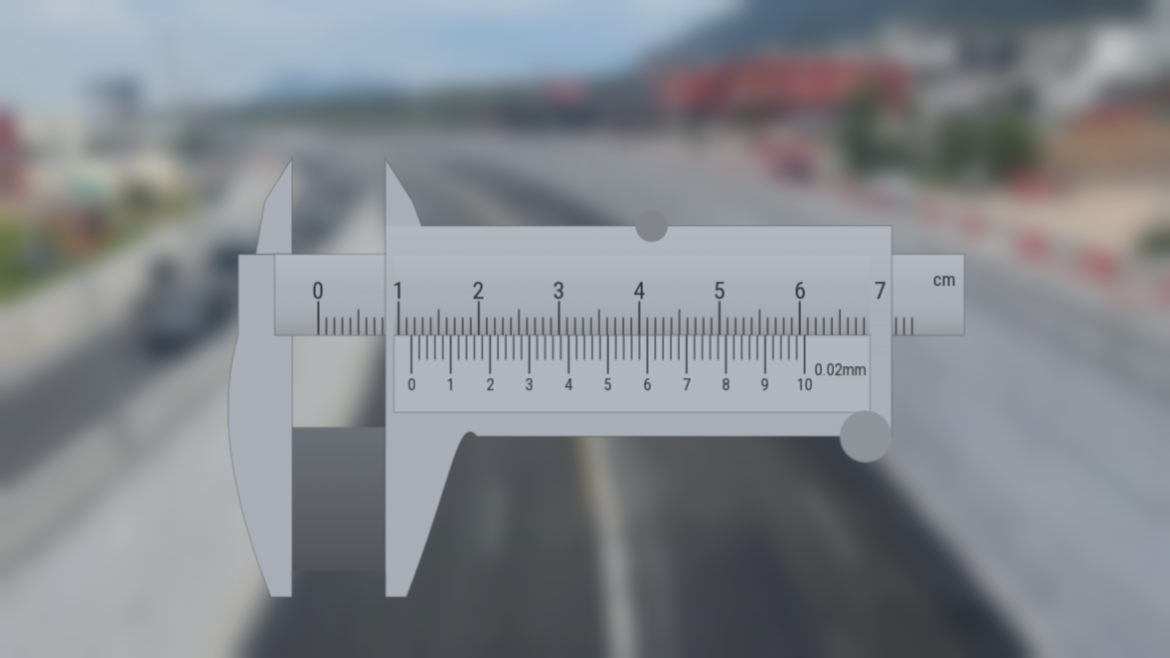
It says 11.6 mm
